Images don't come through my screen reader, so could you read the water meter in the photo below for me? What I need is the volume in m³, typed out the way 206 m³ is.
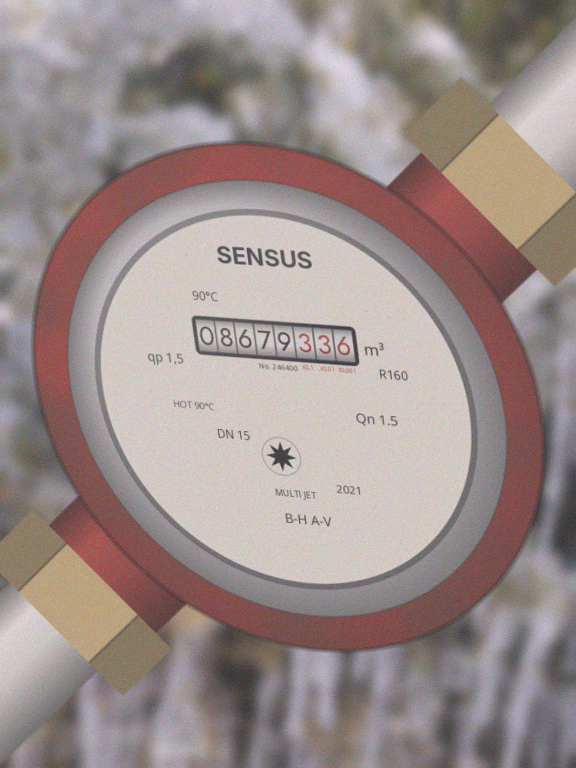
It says 8679.336 m³
